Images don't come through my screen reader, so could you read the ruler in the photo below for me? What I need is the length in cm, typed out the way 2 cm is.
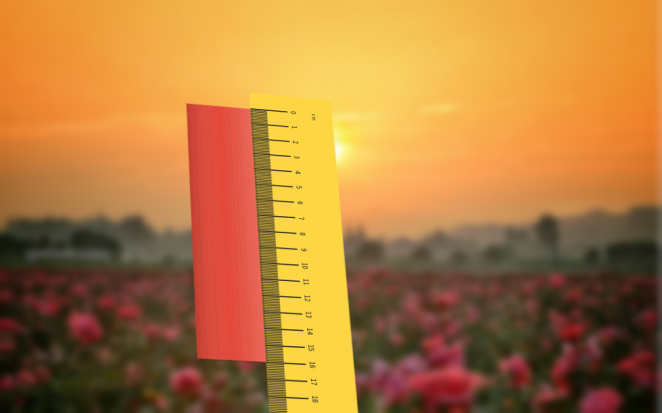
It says 16 cm
